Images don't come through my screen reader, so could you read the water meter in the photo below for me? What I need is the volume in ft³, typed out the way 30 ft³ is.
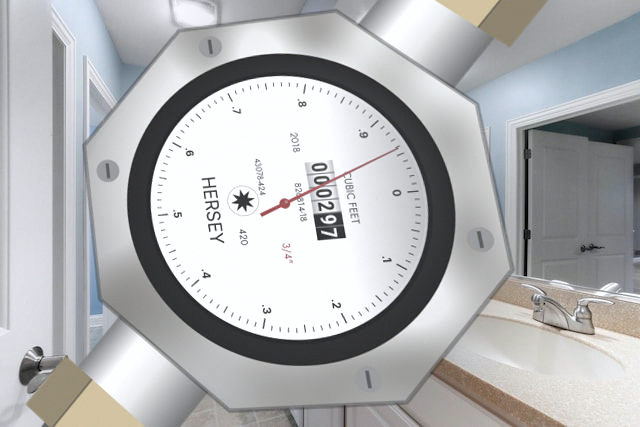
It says 296.94 ft³
